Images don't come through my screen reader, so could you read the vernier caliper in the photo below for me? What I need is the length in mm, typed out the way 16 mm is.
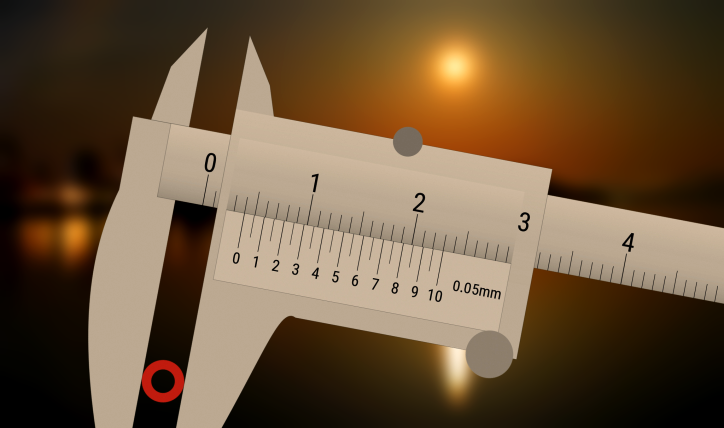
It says 4.0 mm
